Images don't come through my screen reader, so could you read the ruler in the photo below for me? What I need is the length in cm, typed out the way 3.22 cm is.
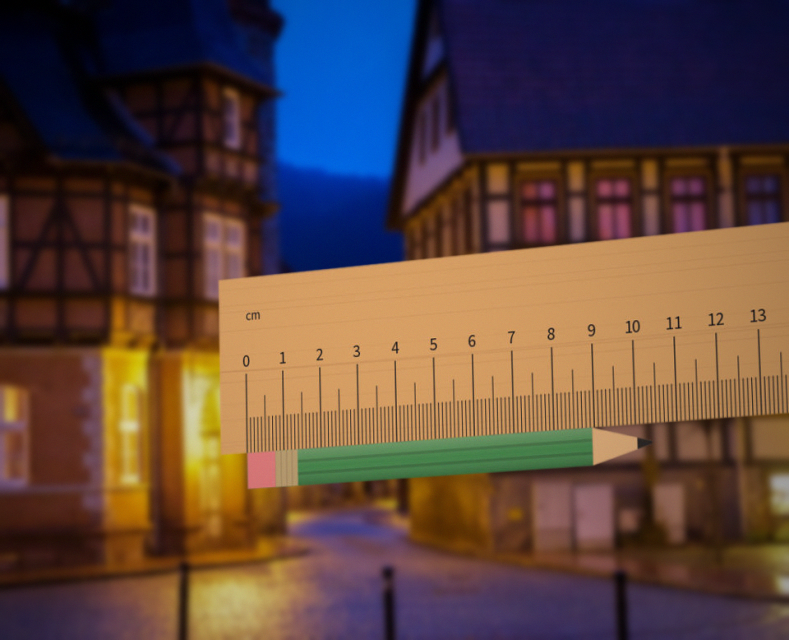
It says 10.4 cm
